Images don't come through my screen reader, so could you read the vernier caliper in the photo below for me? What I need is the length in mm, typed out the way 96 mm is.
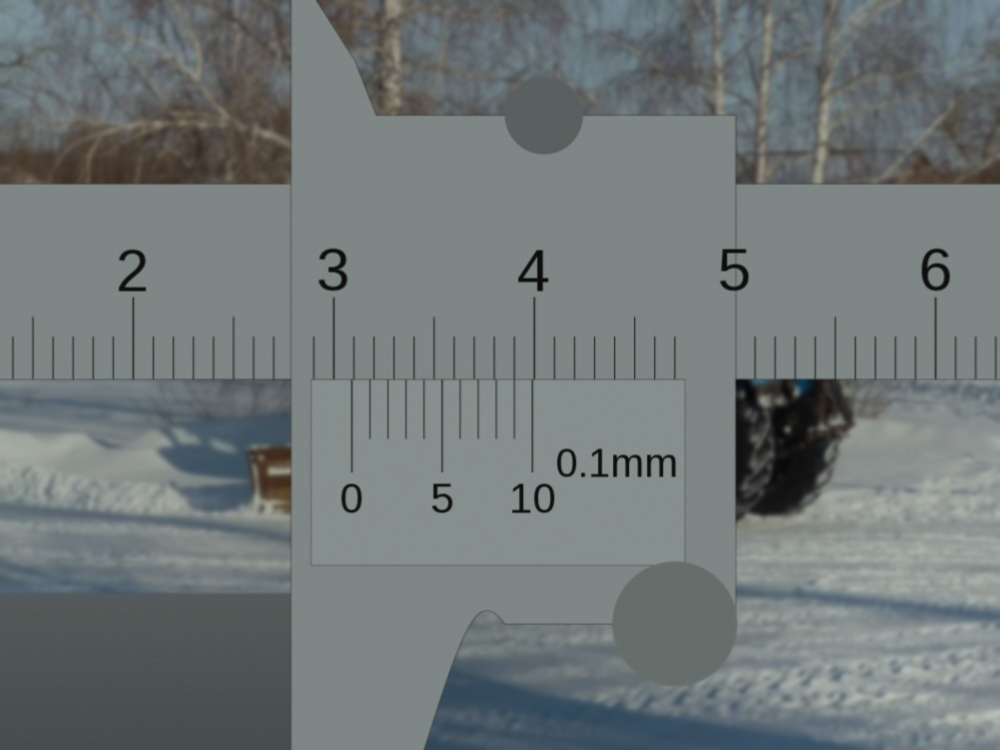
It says 30.9 mm
